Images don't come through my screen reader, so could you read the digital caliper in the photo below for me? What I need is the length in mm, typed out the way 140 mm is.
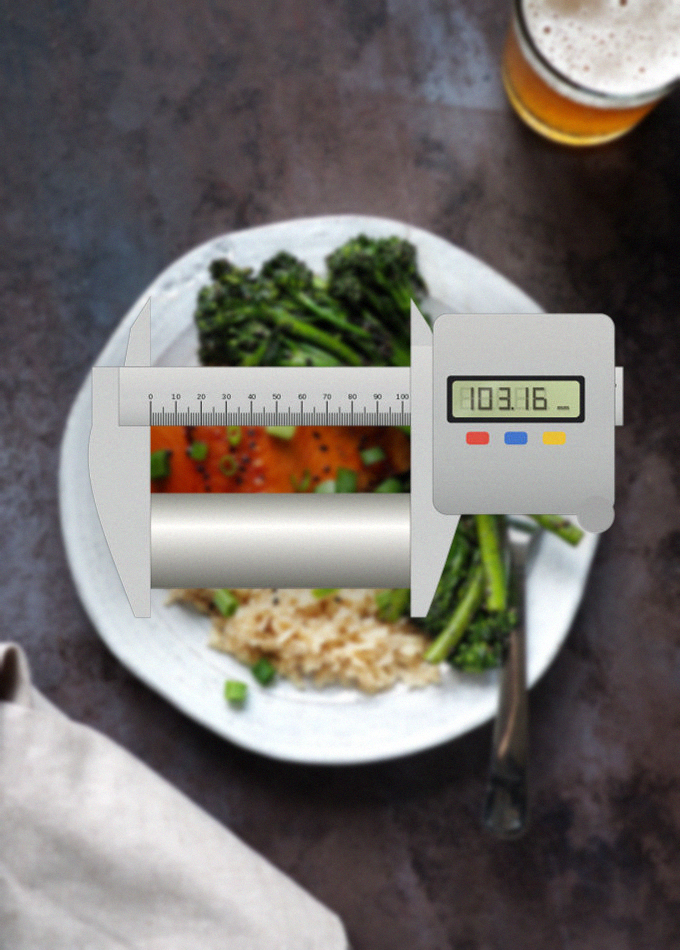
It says 103.16 mm
